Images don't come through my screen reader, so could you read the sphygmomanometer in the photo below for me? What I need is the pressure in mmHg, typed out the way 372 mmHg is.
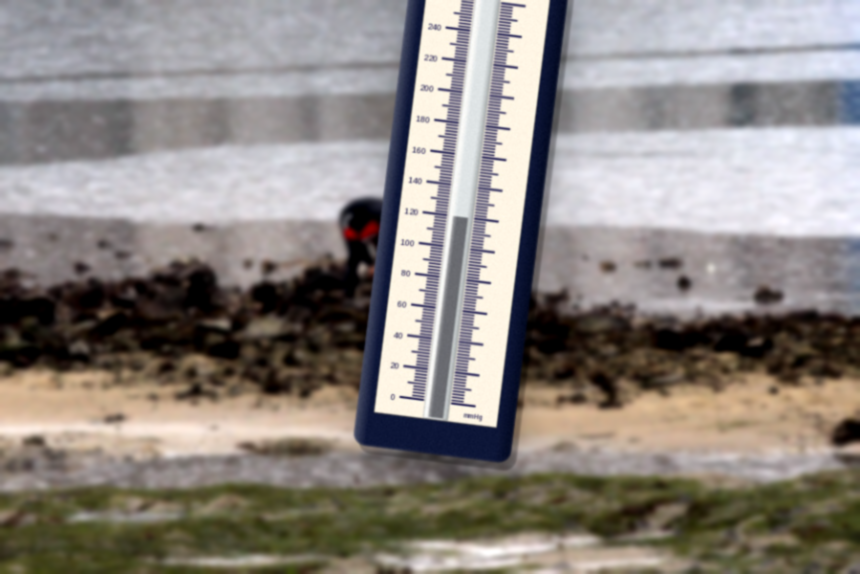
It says 120 mmHg
